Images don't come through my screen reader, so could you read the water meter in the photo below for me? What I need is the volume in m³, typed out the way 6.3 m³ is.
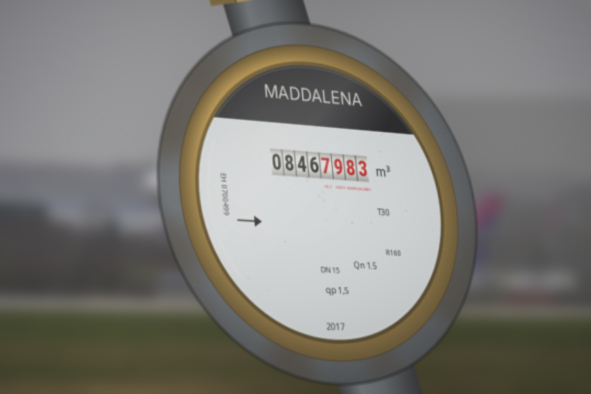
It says 846.7983 m³
